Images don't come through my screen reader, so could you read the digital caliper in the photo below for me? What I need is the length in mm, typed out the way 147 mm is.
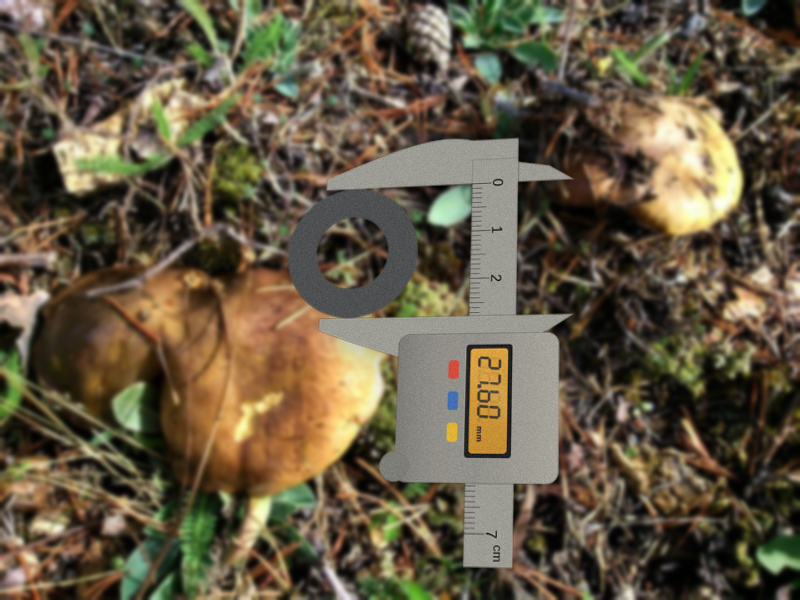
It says 27.60 mm
